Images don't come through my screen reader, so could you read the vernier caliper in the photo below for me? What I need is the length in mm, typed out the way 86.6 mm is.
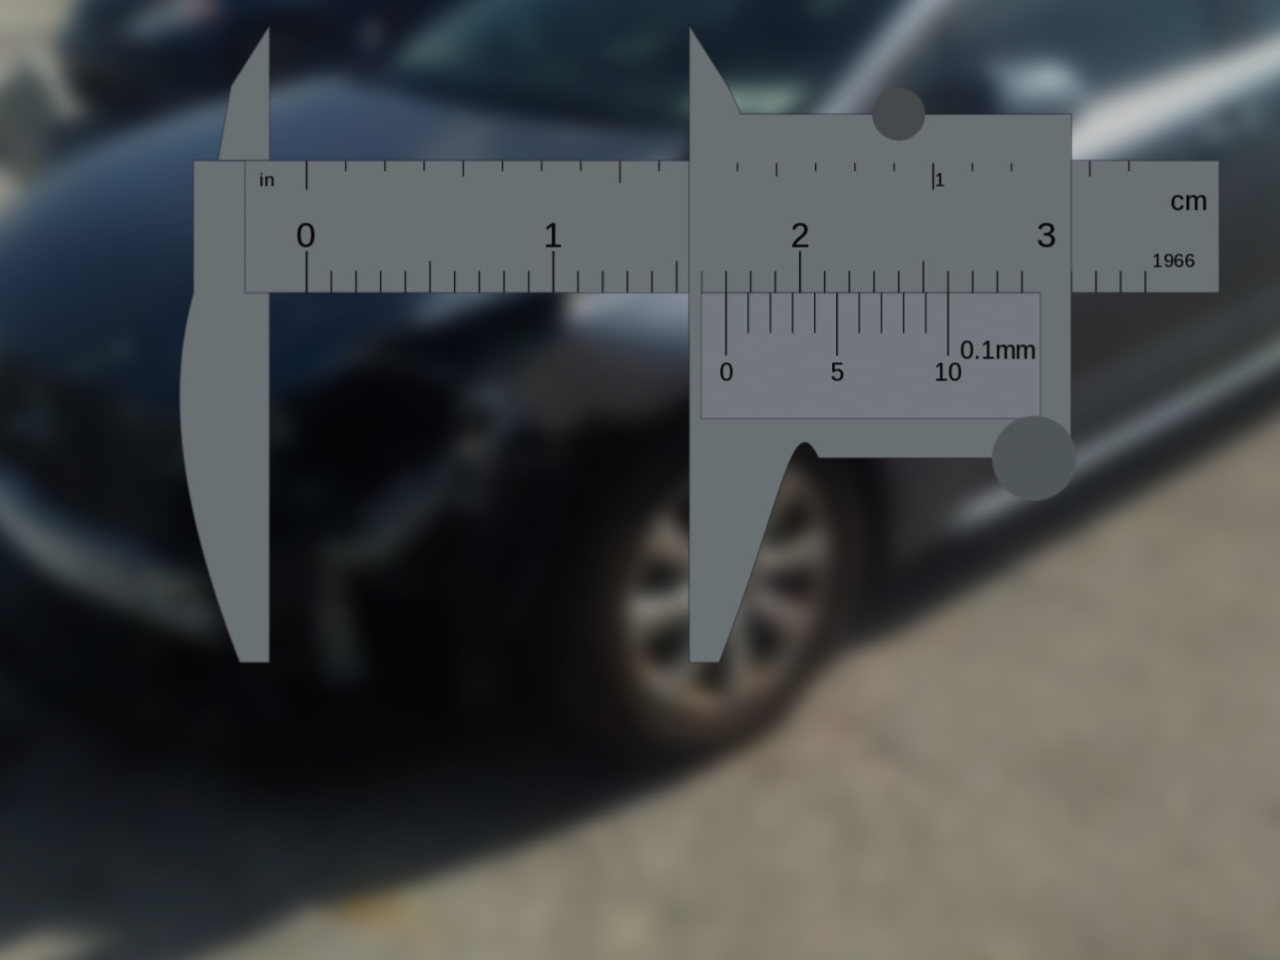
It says 17.0 mm
